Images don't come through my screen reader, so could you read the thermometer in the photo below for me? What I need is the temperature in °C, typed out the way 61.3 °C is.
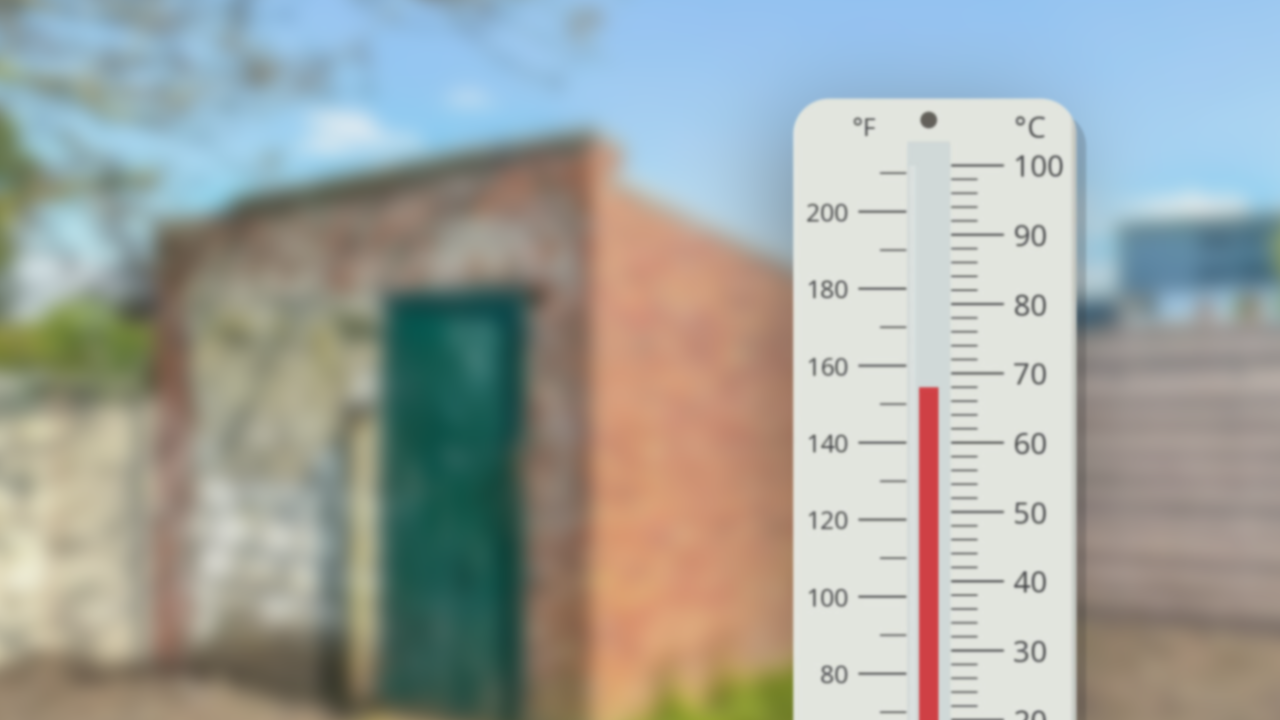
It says 68 °C
